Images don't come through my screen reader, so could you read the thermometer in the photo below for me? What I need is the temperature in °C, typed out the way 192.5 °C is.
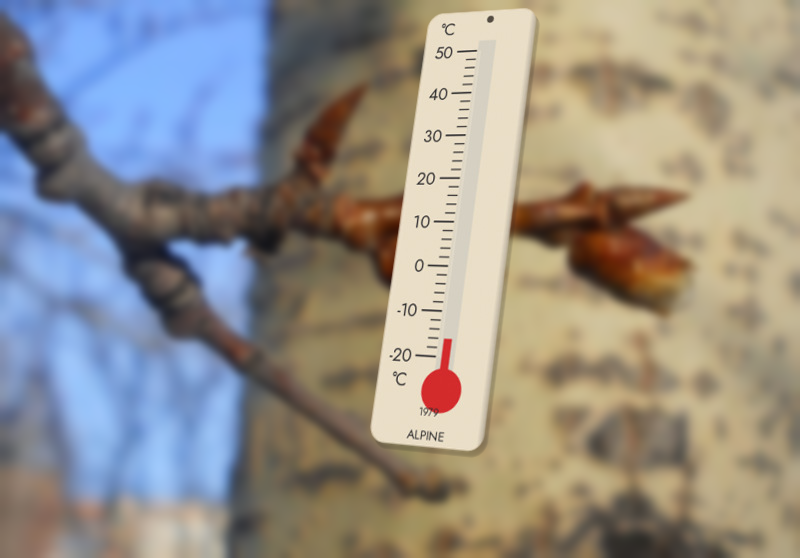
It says -16 °C
